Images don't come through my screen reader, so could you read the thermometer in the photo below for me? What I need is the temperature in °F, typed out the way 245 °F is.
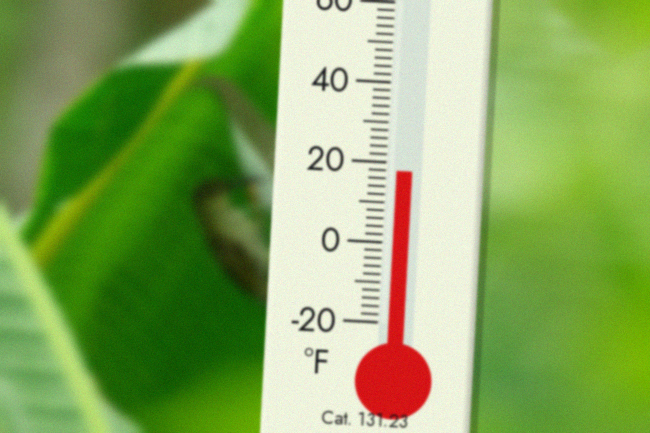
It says 18 °F
